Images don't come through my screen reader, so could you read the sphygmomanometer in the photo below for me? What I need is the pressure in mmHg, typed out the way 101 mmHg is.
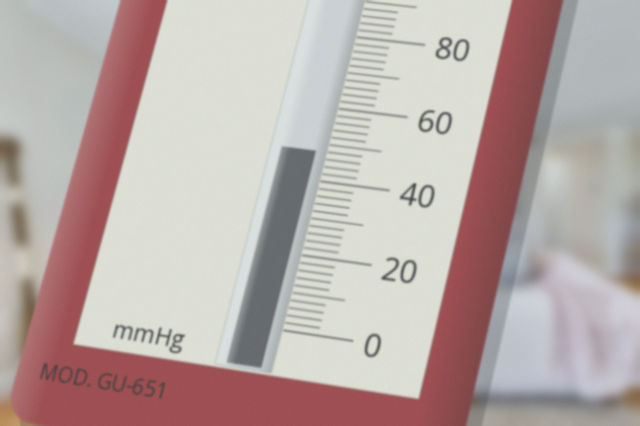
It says 48 mmHg
